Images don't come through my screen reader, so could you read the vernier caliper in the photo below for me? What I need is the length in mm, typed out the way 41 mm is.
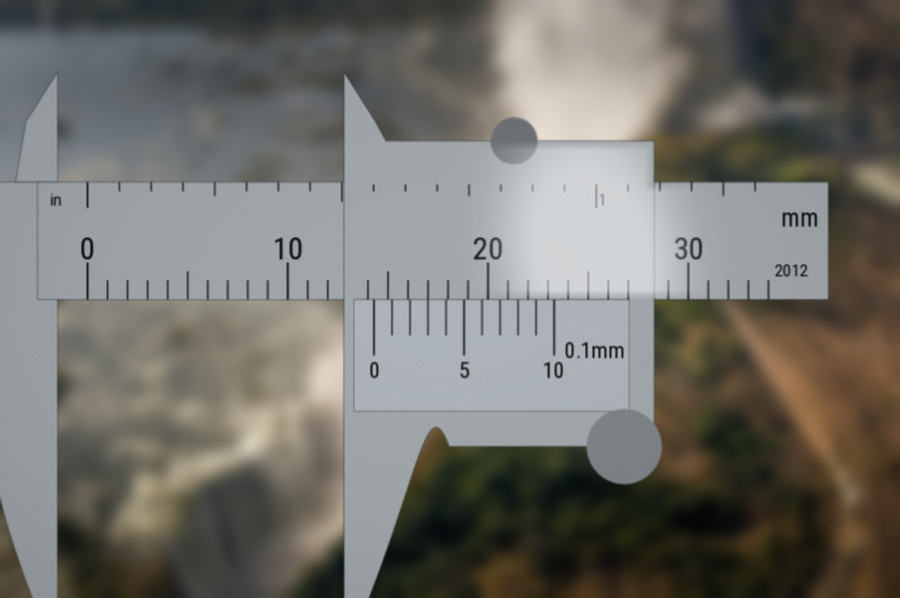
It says 14.3 mm
